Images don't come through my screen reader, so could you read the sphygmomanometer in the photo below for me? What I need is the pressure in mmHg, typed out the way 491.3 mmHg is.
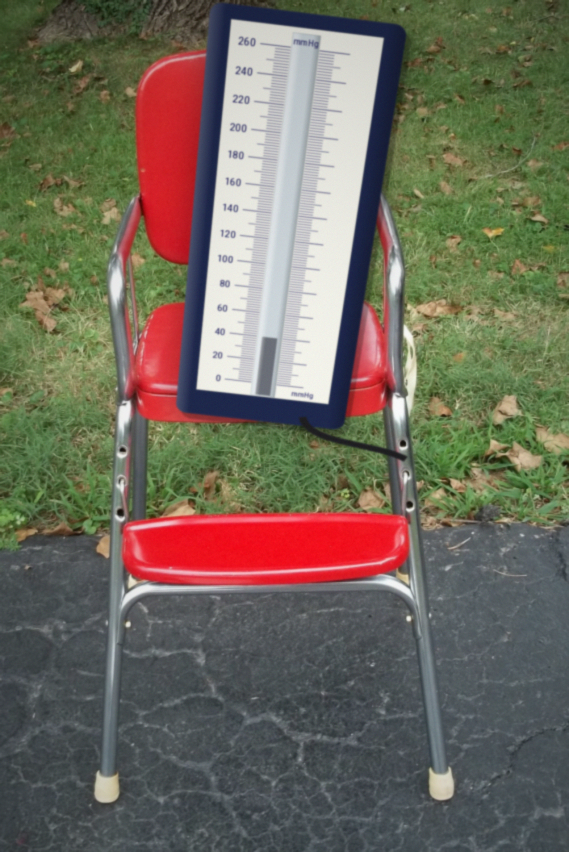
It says 40 mmHg
